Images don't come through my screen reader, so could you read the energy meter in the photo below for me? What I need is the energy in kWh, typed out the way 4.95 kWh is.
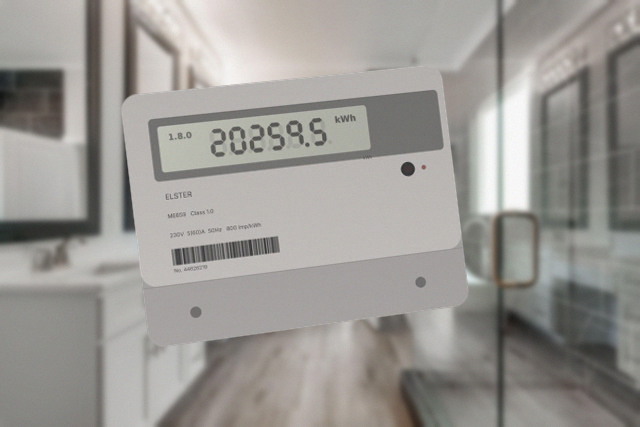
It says 20259.5 kWh
